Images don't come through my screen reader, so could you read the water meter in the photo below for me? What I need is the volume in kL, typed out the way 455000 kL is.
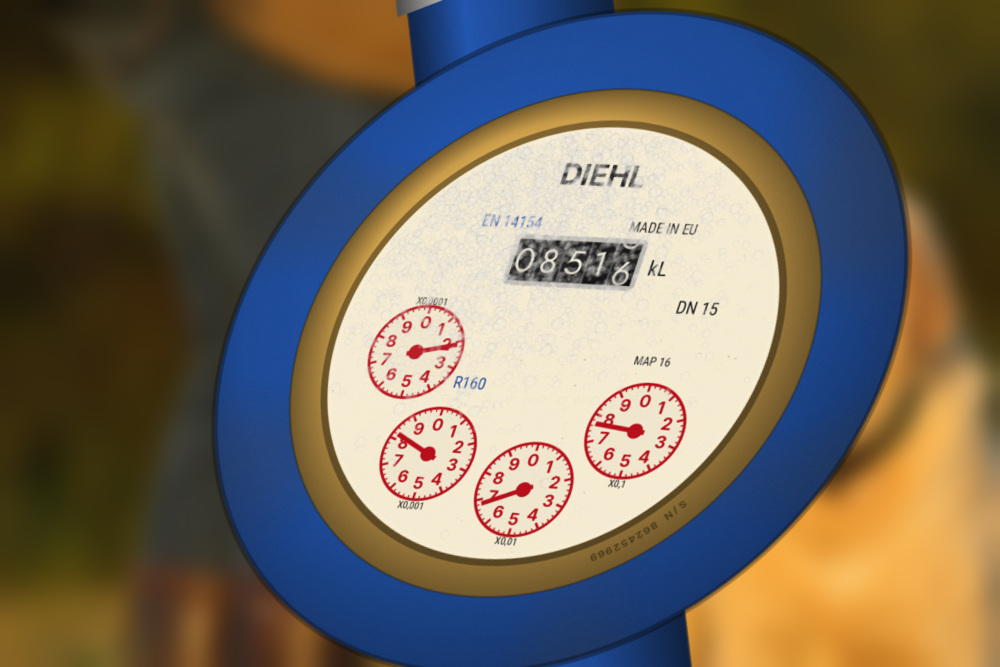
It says 8515.7682 kL
